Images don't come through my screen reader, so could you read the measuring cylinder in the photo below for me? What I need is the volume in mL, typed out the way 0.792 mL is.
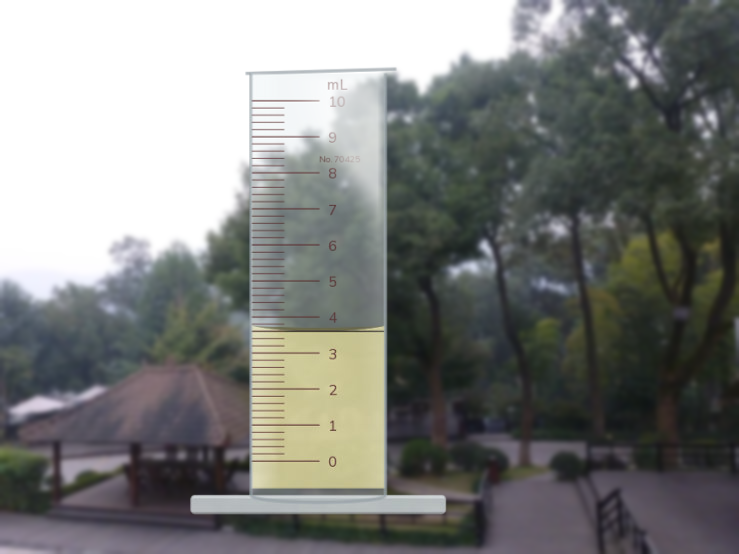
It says 3.6 mL
